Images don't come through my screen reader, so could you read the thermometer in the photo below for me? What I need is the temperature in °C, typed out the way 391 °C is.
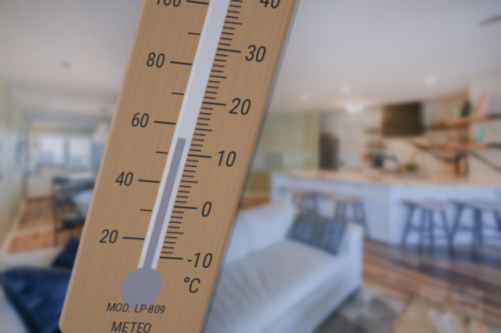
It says 13 °C
